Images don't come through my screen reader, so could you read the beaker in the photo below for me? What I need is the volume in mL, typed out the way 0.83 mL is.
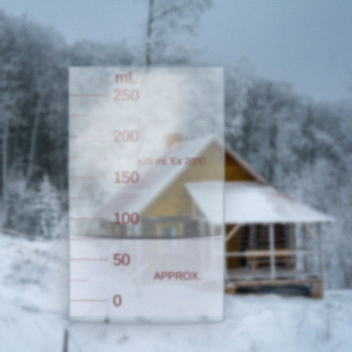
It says 75 mL
